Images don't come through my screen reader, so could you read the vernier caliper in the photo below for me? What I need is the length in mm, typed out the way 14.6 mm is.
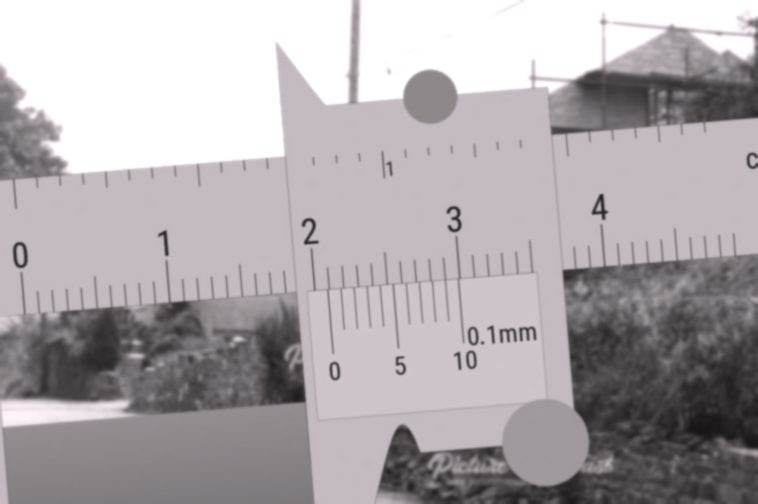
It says 20.9 mm
